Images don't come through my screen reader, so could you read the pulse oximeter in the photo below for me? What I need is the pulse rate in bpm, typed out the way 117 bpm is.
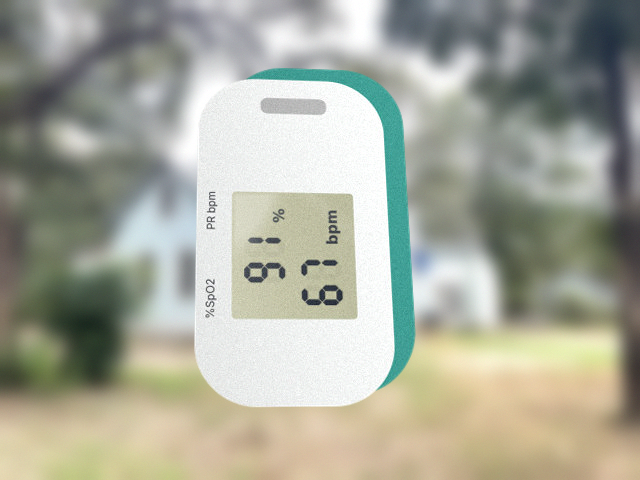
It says 67 bpm
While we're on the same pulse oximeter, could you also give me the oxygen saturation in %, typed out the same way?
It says 91 %
